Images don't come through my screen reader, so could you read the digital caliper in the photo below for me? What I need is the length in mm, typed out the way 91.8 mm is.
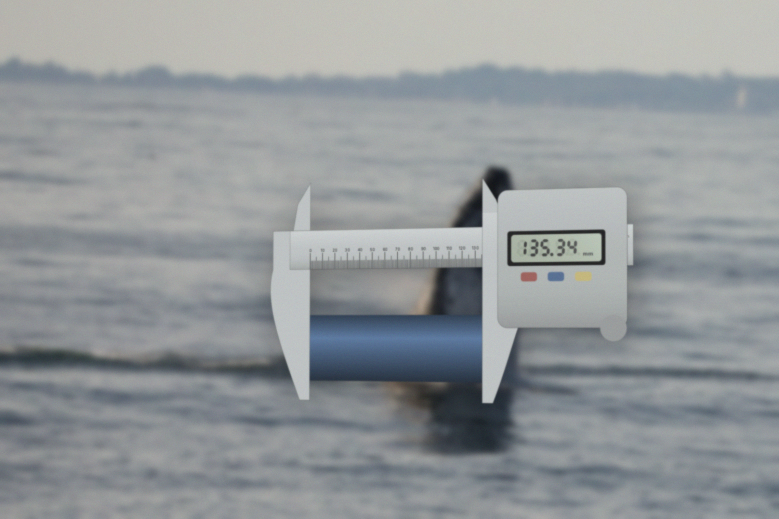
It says 135.34 mm
